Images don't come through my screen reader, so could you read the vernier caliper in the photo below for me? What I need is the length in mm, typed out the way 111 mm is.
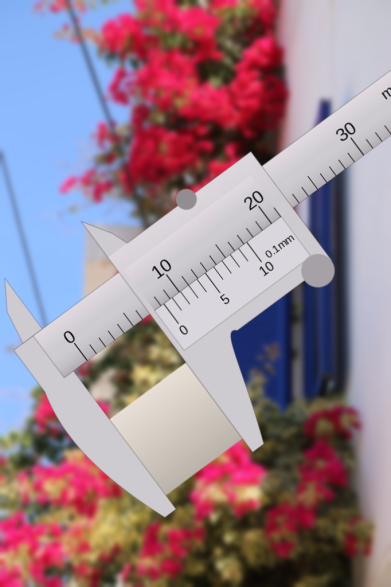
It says 8.3 mm
